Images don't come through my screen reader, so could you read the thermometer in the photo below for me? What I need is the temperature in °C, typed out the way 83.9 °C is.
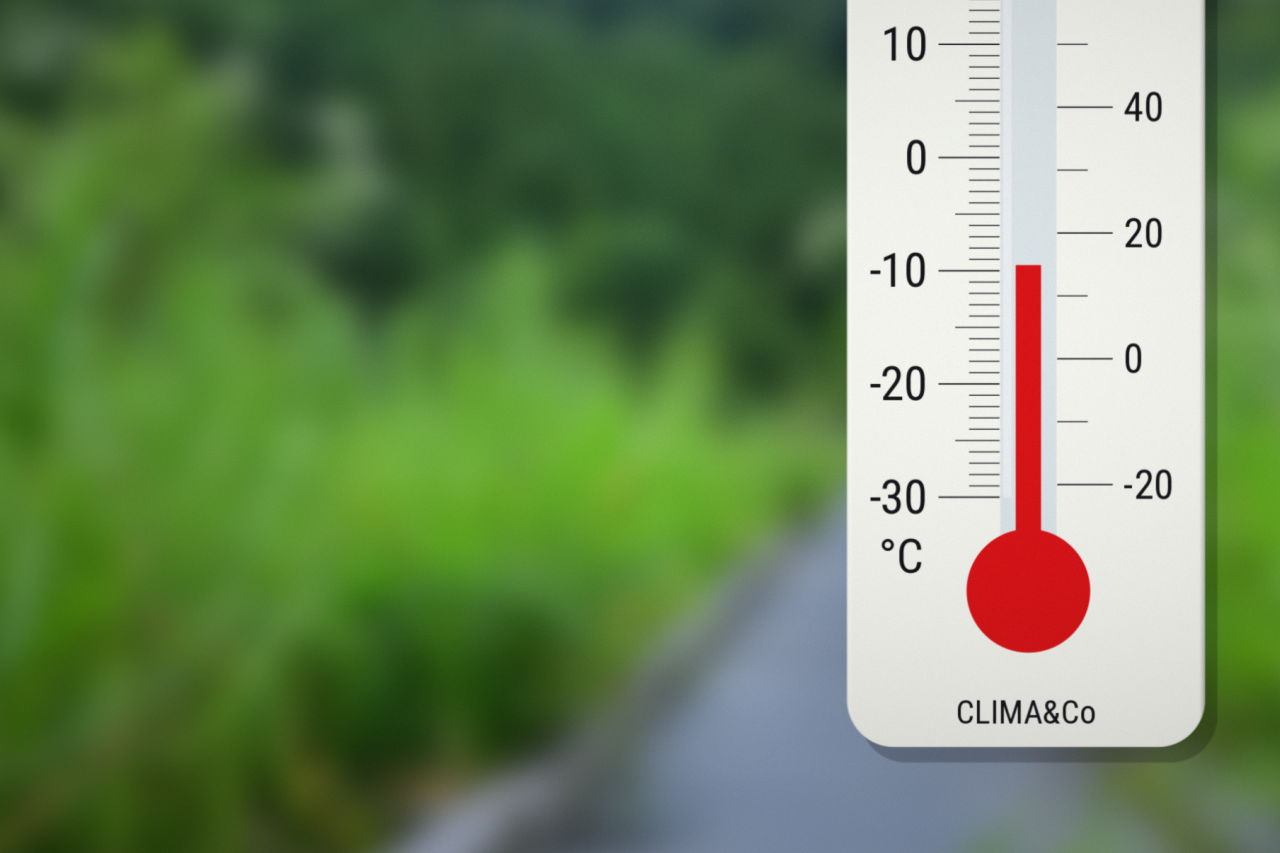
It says -9.5 °C
